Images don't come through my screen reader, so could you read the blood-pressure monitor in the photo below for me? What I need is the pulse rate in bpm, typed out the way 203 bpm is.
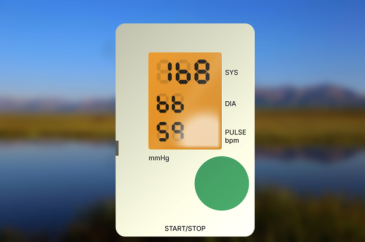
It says 59 bpm
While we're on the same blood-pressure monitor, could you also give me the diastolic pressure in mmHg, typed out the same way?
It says 66 mmHg
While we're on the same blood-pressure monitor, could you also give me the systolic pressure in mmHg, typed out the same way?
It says 168 mmHg
